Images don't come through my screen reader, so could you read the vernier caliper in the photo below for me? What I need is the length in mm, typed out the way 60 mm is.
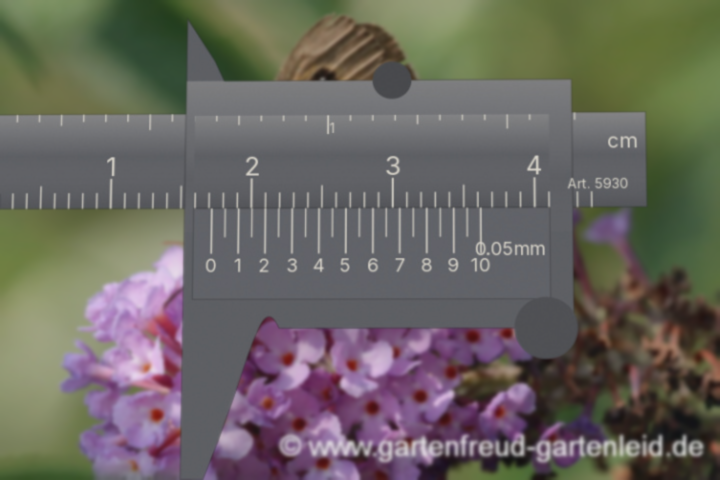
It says 17.2 mm
